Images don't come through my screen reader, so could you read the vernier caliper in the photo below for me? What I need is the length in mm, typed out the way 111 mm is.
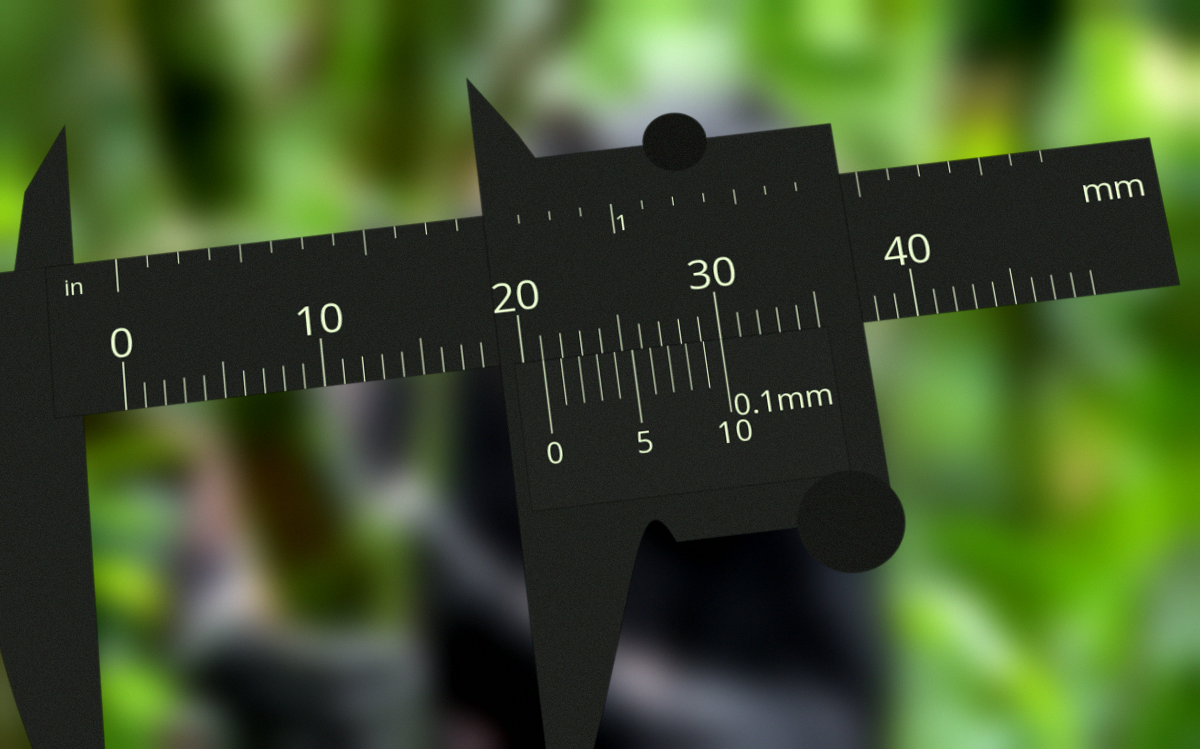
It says 21.0 mm
